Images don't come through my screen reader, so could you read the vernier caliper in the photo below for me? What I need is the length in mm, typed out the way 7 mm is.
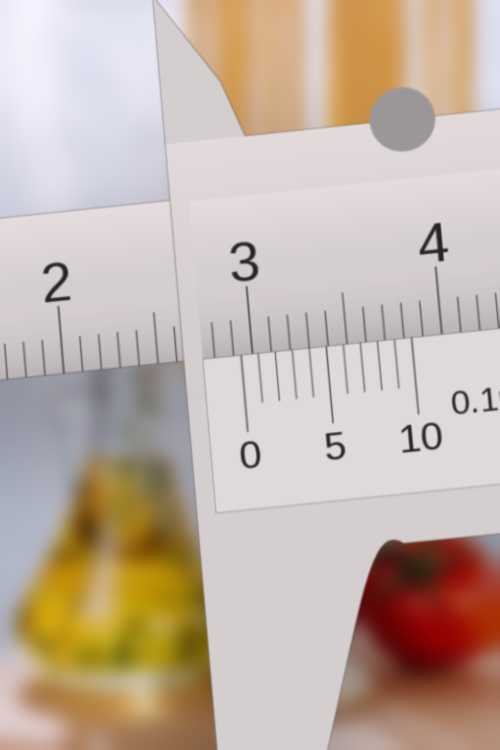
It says 29.4 mm
